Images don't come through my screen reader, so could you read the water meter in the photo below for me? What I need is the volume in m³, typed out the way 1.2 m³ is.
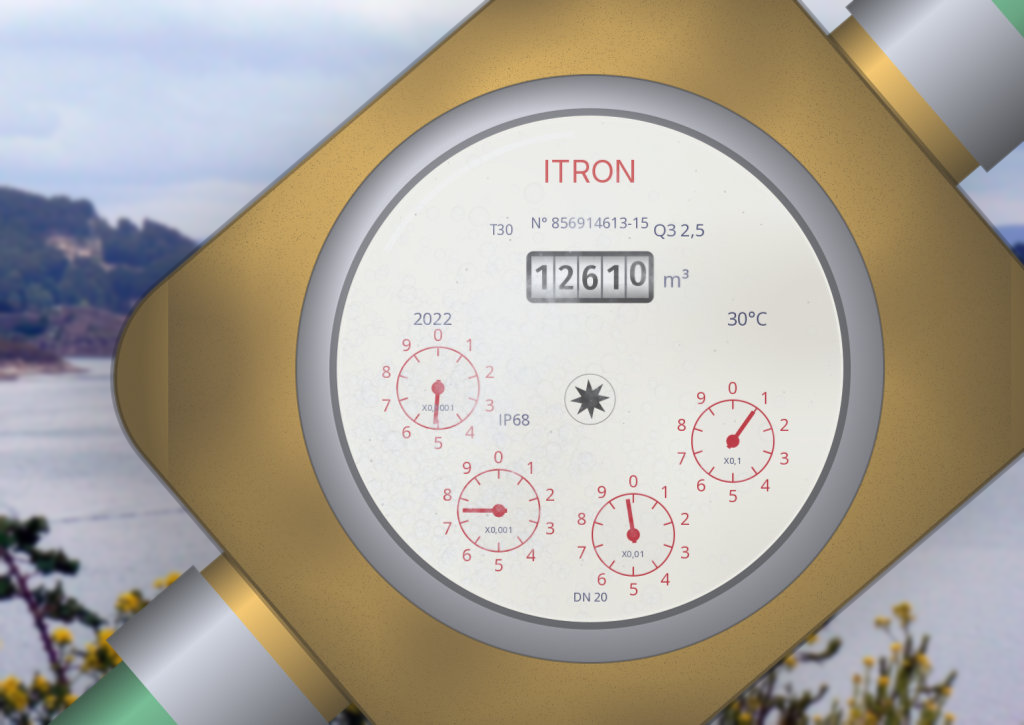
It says 12610.0975 m³
